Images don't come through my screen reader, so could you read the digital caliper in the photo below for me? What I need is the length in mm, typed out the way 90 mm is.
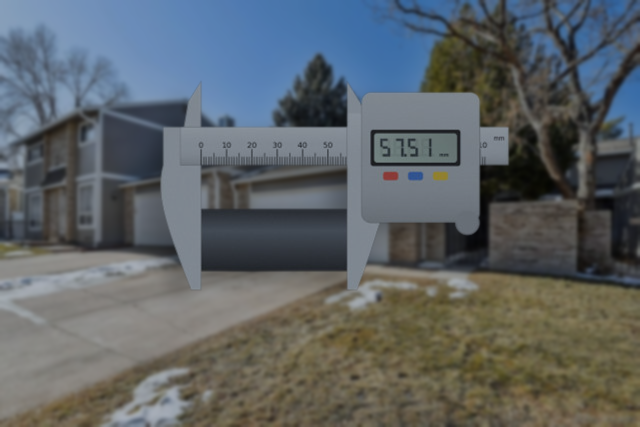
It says 57.51 mm
